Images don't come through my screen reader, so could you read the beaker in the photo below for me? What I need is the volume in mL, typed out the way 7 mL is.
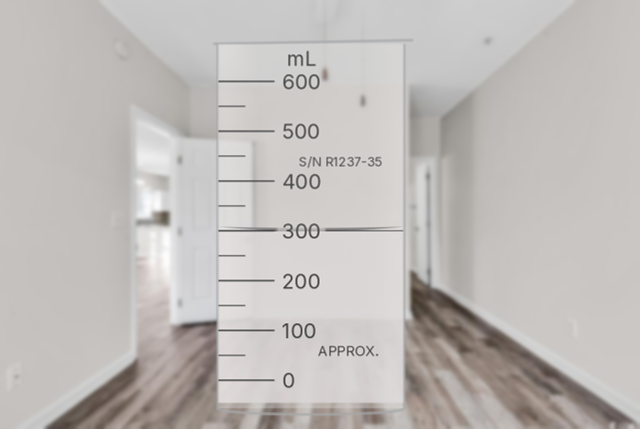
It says 300 mL
